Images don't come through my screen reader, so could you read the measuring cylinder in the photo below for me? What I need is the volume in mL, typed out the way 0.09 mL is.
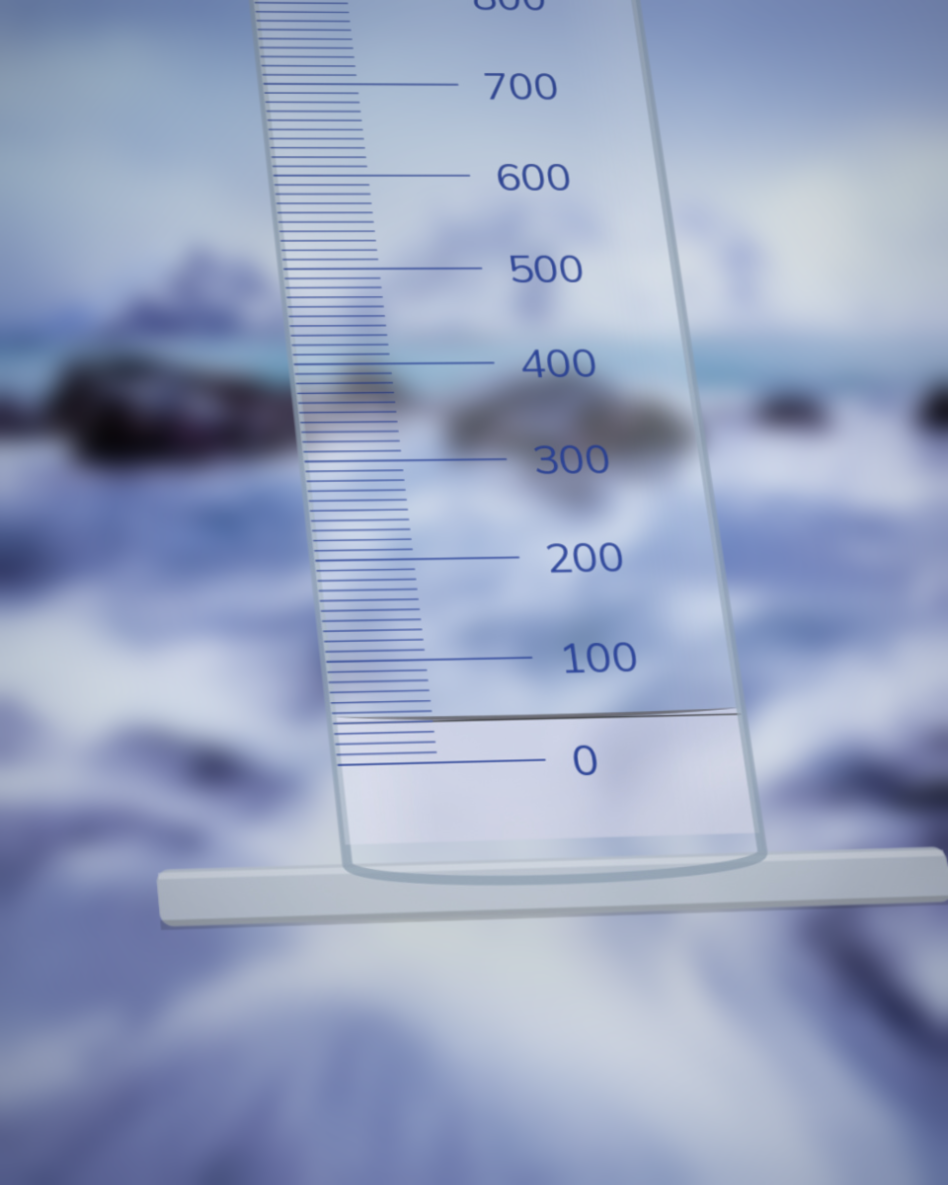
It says 40 mL
